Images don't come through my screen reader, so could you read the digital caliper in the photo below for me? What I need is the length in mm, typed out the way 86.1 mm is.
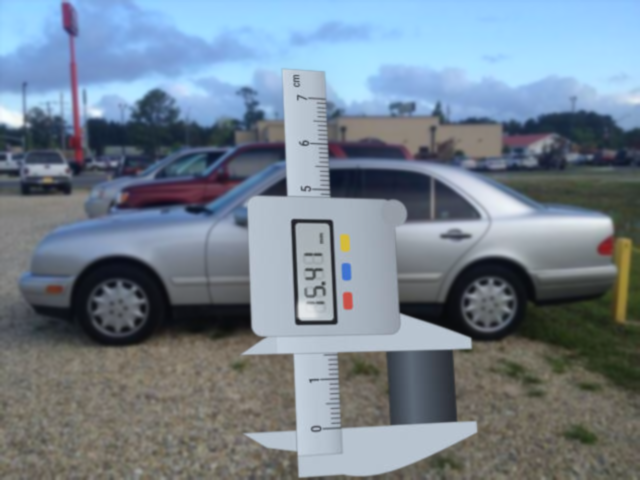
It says 15.41 mm
